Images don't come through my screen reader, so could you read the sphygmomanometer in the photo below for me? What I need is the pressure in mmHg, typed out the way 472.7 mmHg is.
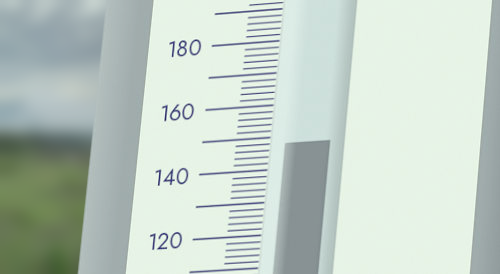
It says 148 mmHg
